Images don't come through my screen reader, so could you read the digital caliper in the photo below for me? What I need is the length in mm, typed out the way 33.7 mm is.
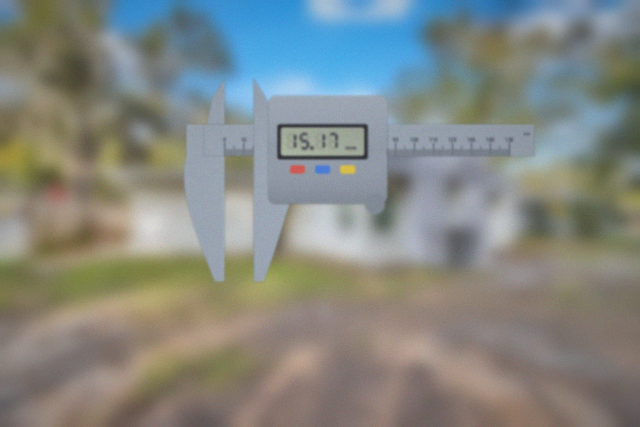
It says 15.17 mm
